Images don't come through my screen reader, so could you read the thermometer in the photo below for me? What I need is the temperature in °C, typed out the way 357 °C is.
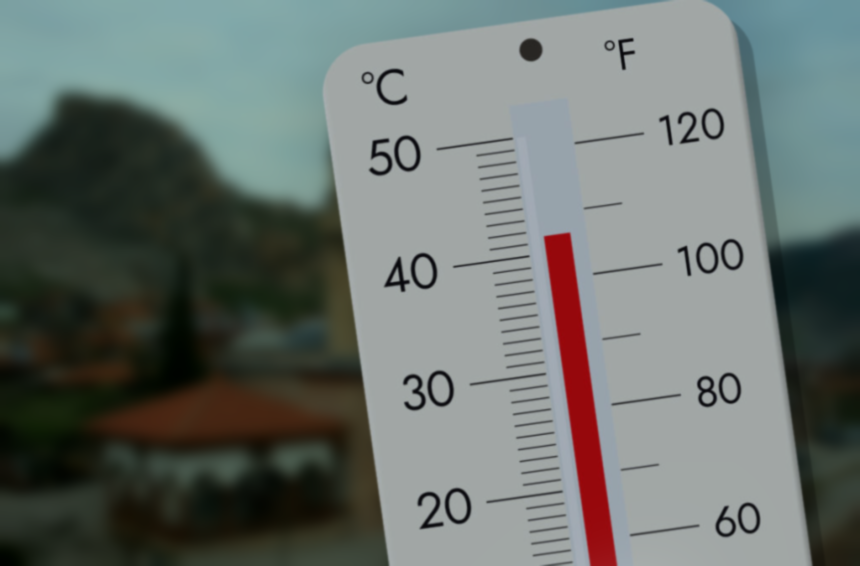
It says 41.5 °C
